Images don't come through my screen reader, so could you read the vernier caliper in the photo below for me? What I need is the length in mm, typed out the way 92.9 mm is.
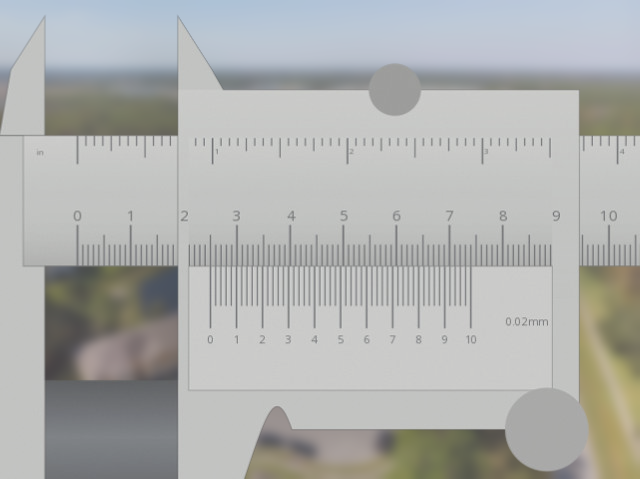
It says 25.0 mm
